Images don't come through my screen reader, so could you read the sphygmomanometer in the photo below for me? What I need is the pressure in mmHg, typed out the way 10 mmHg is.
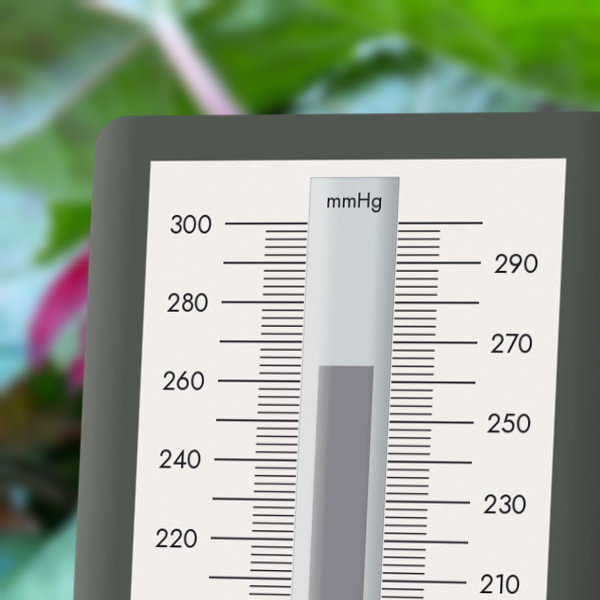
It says 264 mmHg
